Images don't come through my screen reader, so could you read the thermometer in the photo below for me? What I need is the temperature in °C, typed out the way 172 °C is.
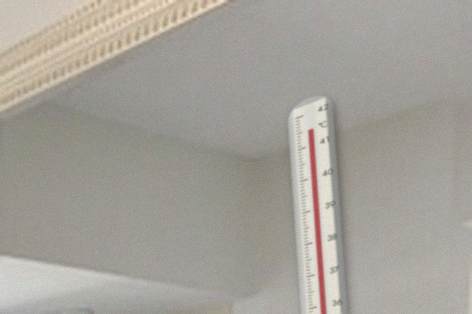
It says 41.5 °C
